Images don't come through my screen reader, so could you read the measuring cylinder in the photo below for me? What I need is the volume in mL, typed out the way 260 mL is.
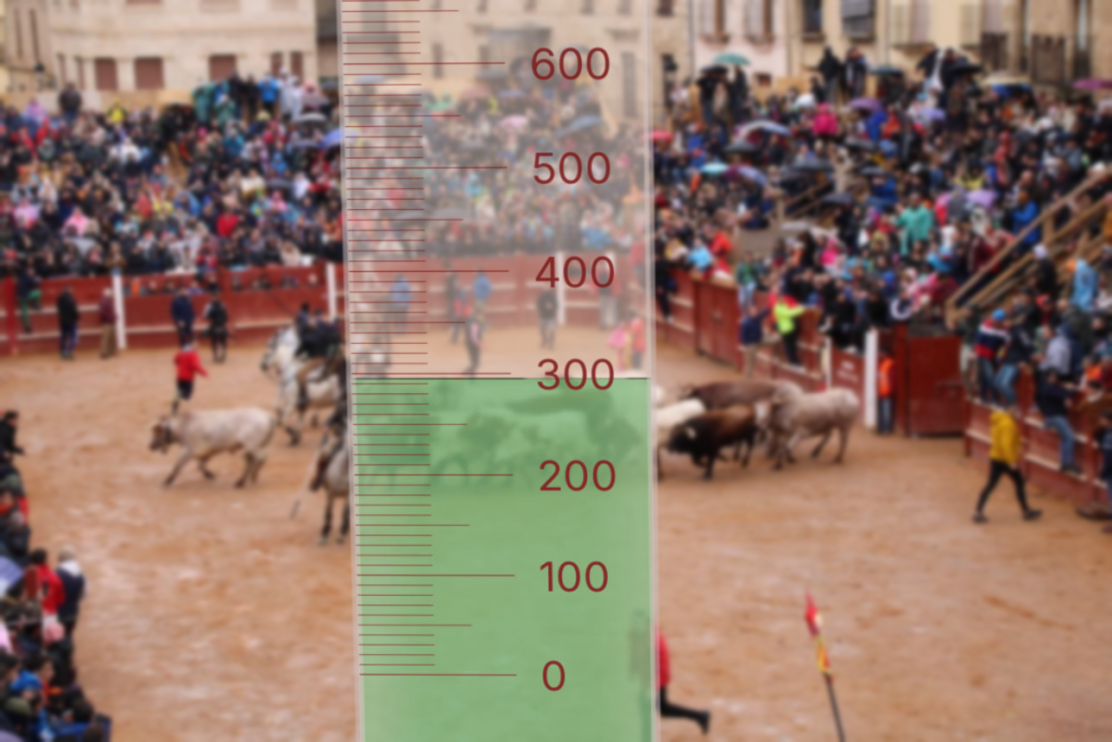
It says 295 mL
